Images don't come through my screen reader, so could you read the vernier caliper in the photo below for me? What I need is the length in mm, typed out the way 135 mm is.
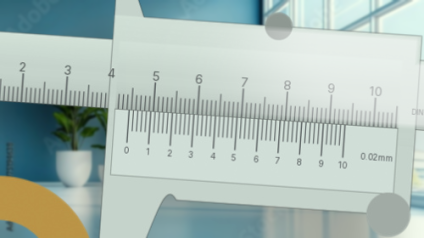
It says 44.5 mm
